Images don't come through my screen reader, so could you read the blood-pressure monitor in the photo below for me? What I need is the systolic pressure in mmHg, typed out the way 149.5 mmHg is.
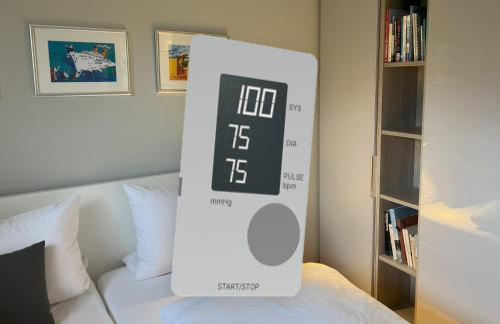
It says 100 mmHg
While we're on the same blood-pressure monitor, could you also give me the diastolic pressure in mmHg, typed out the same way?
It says 75 mmHg
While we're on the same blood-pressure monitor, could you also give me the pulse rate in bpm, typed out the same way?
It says 75 bpm
